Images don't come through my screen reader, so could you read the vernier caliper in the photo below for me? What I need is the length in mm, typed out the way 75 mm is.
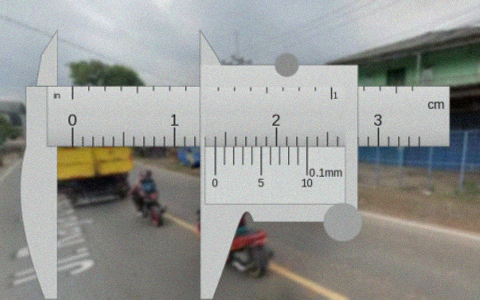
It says 14.0 mm
